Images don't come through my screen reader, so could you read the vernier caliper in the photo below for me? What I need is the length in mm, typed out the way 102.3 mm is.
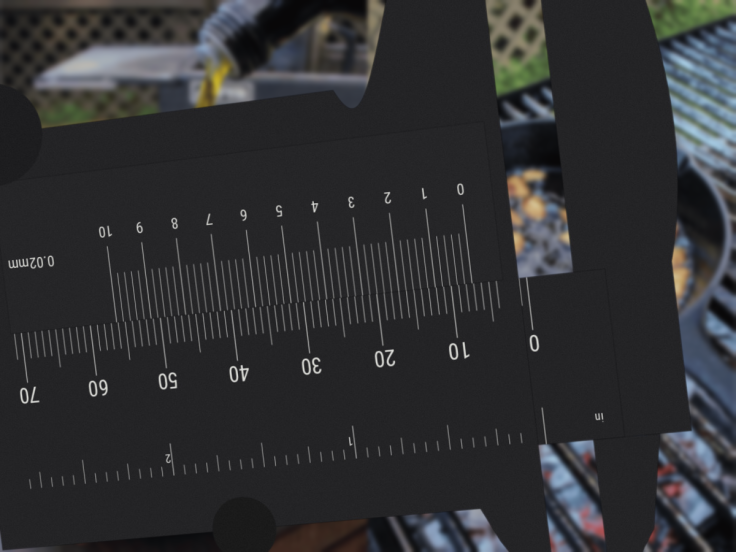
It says 7.2 mm
